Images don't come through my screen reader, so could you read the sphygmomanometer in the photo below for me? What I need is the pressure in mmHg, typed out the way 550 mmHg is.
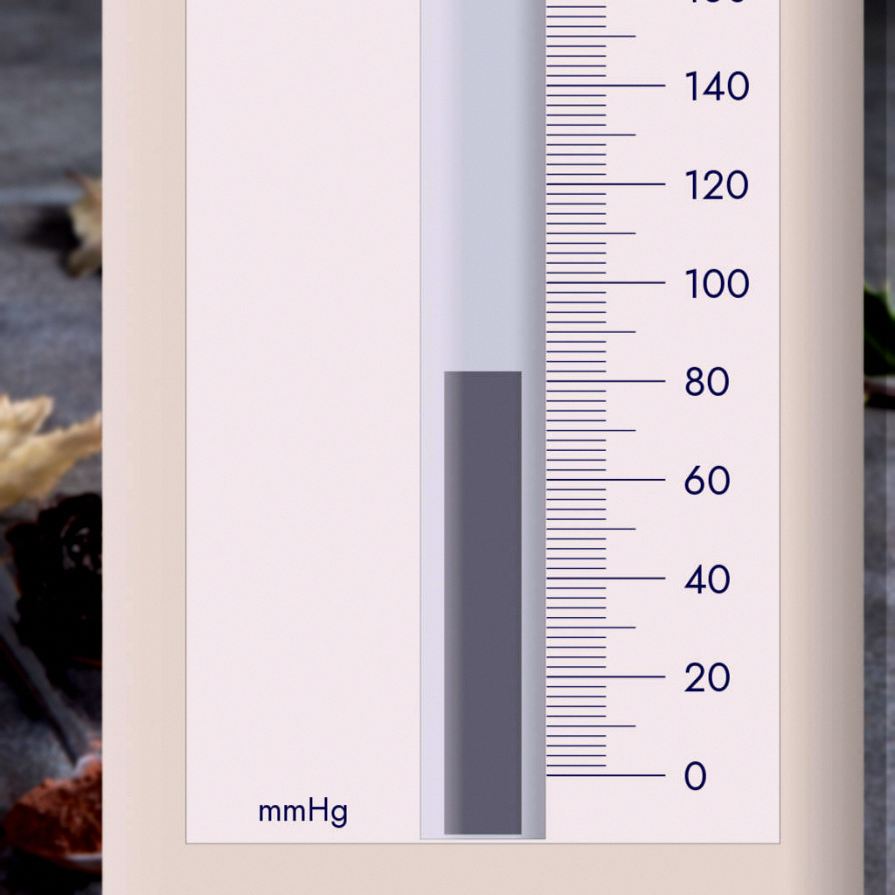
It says 82 mmHg
